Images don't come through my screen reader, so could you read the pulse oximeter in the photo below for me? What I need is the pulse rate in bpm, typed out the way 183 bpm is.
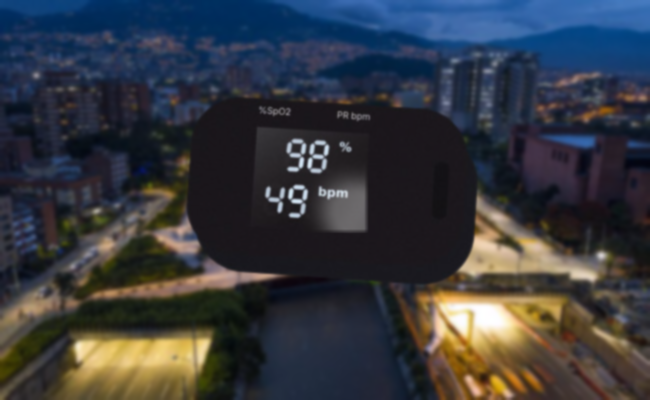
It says 49 bpm
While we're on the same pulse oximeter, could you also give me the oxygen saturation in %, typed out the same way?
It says 98 %
